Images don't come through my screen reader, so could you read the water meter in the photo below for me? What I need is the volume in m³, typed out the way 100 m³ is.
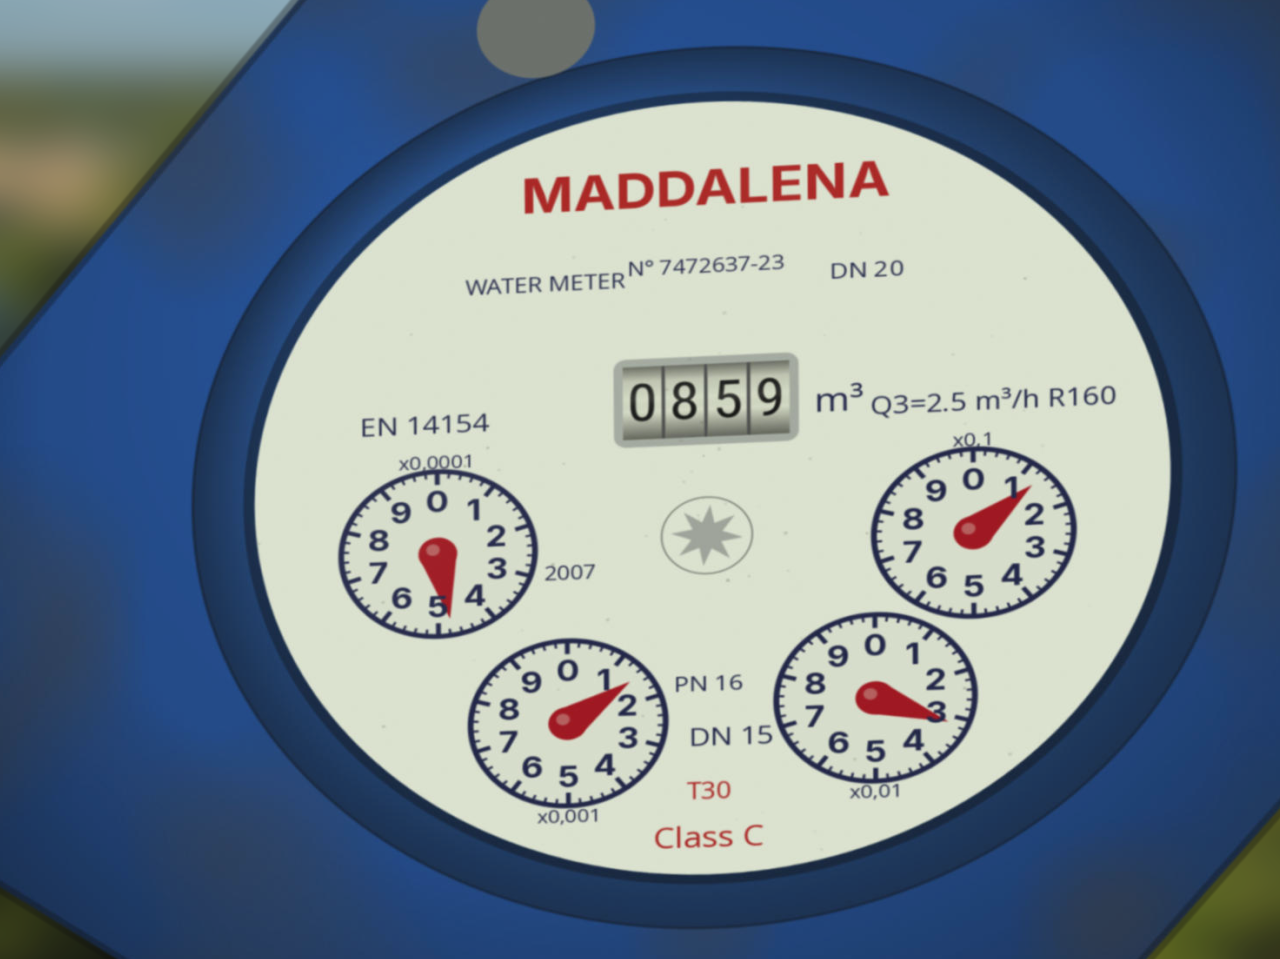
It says 859.1314 m³
